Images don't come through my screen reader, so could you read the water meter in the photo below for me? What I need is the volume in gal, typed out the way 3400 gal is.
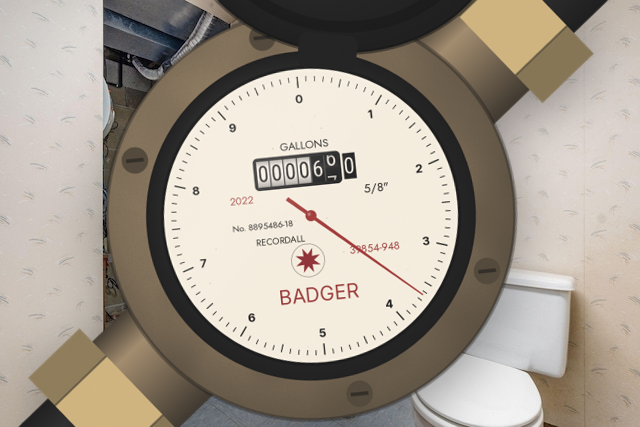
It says 663.6 gal
